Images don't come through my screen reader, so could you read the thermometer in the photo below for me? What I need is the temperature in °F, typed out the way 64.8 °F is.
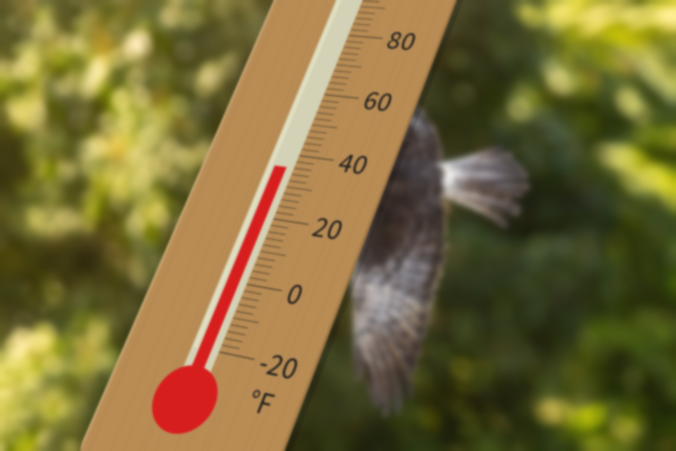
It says 36 °F
